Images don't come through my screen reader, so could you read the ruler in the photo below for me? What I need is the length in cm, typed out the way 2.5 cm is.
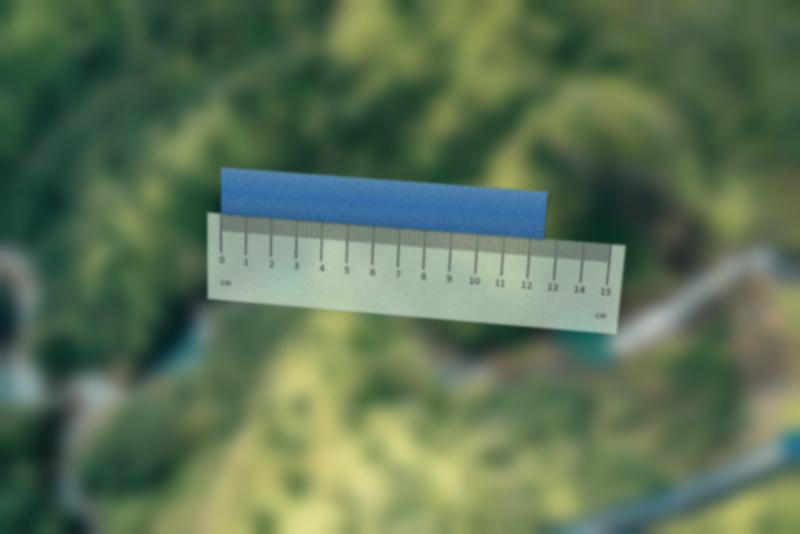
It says 12.5 cm
